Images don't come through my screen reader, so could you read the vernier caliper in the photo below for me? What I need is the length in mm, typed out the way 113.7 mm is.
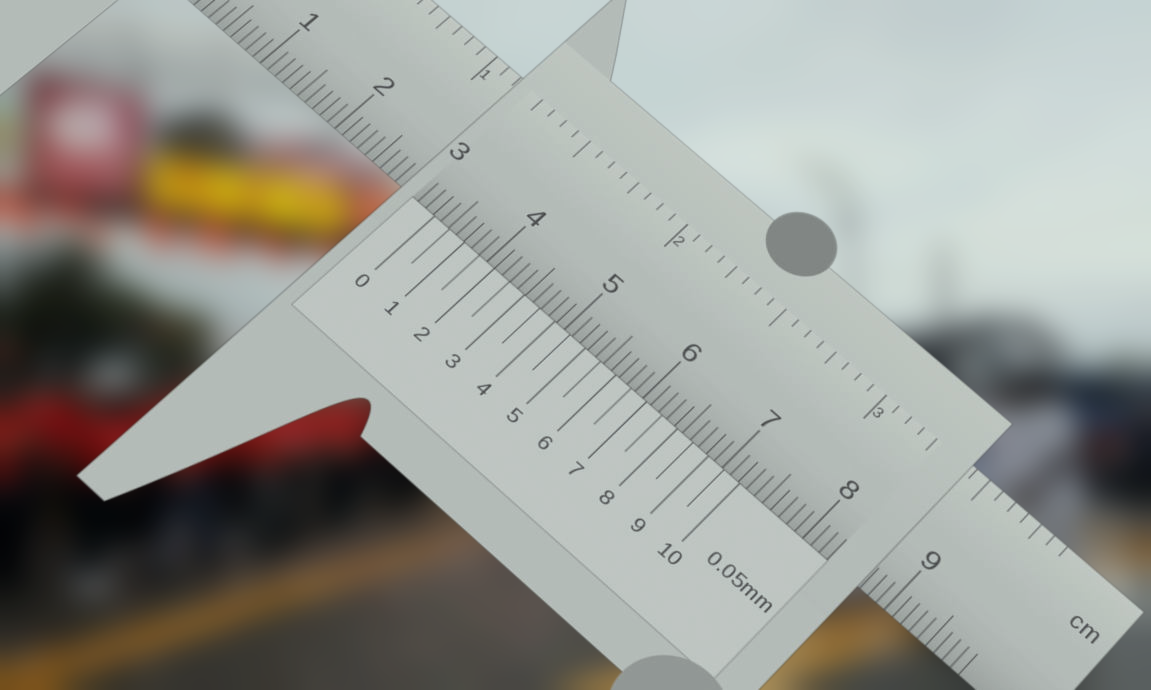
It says 33.2 mm
